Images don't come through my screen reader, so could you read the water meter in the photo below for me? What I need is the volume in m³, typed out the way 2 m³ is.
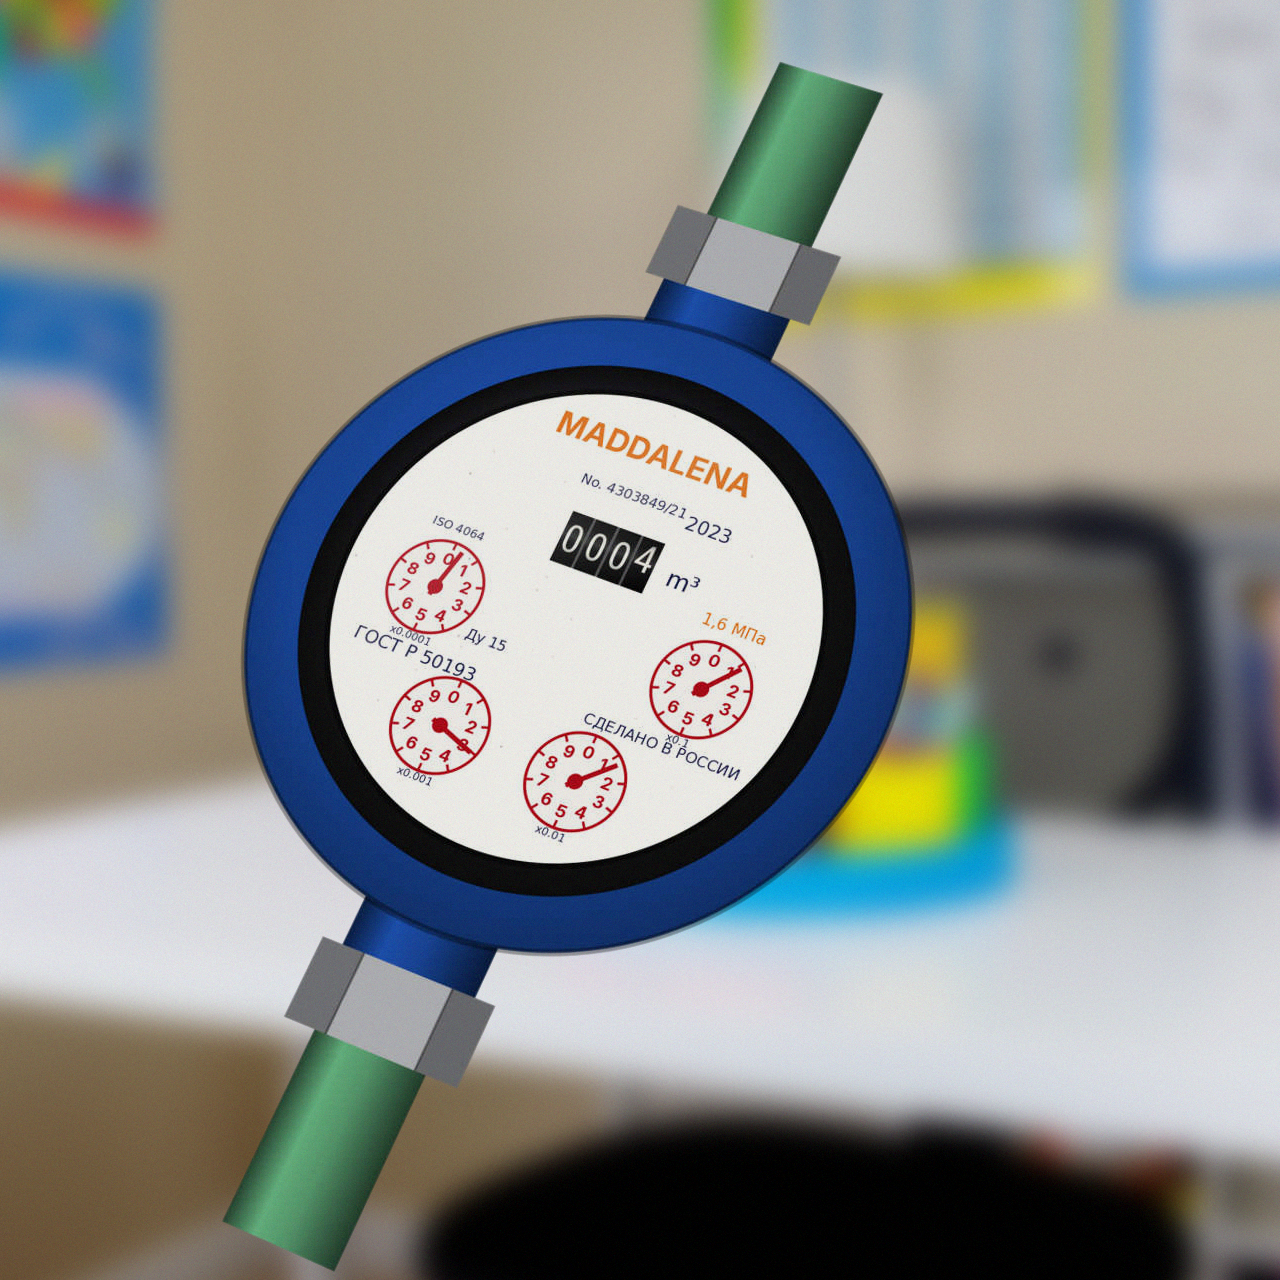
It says 4.1130 m³
